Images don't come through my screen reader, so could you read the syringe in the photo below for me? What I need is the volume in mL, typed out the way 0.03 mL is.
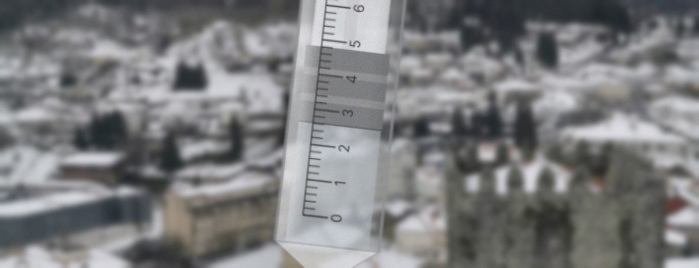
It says 2.6 mL
